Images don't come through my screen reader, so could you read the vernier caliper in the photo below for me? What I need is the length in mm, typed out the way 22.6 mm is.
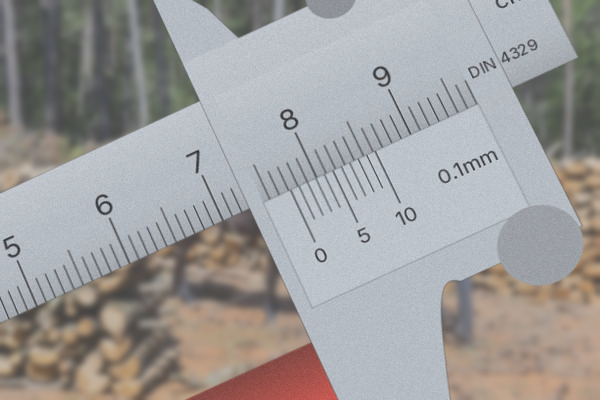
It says 77.2 mm
